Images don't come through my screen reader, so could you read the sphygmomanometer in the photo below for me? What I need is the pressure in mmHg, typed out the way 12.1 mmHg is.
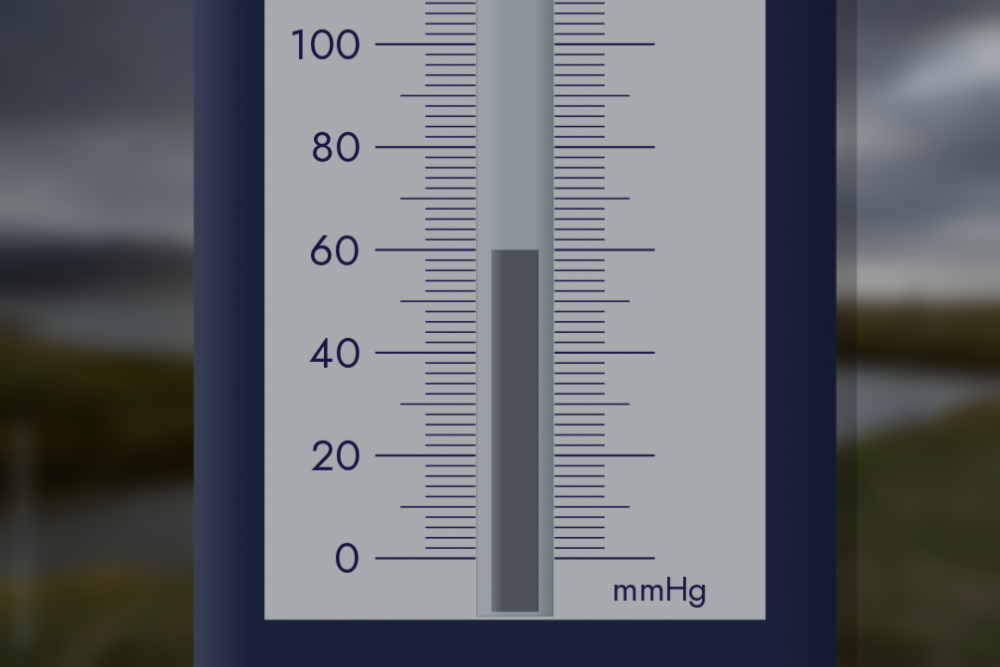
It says 60 mmHg
